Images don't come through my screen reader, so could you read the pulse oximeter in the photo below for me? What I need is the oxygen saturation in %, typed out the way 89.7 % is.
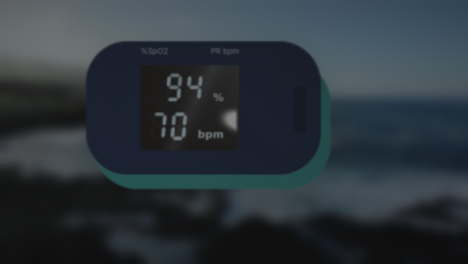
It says 94 %
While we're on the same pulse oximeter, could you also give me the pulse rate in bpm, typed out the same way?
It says 70 bpm
